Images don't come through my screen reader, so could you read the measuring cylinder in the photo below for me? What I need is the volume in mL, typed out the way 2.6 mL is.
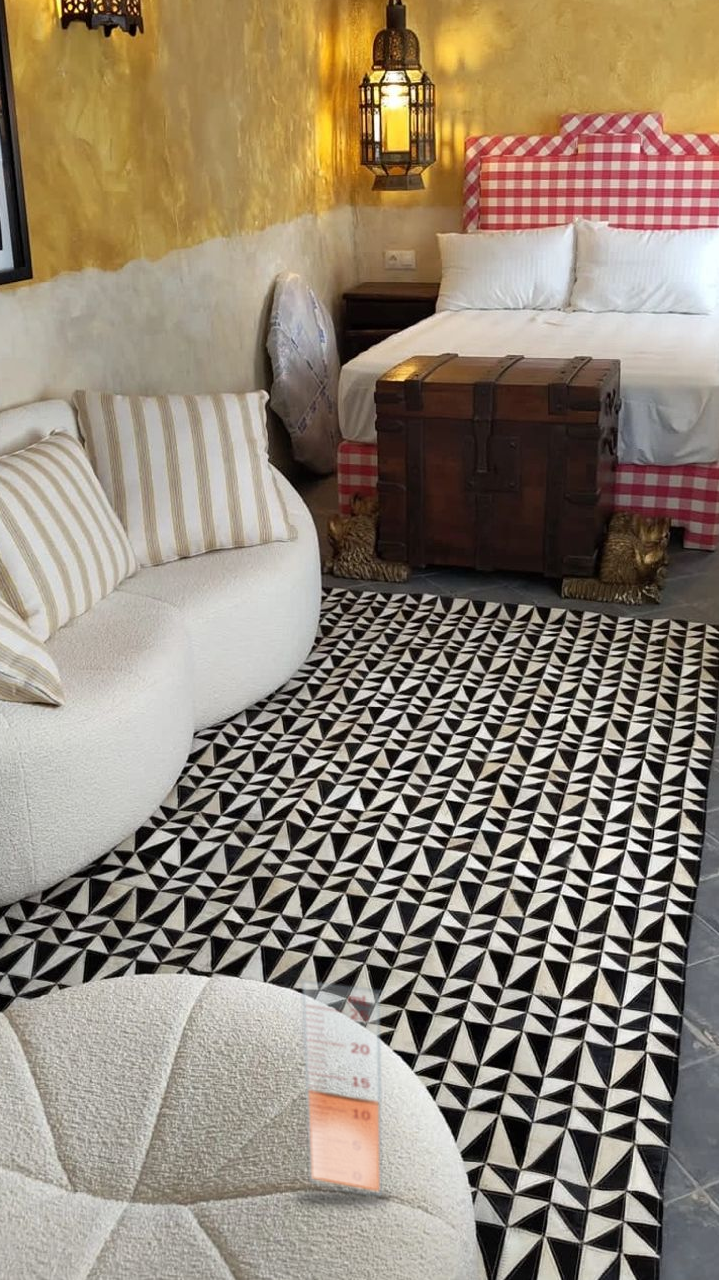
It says 12 mL
